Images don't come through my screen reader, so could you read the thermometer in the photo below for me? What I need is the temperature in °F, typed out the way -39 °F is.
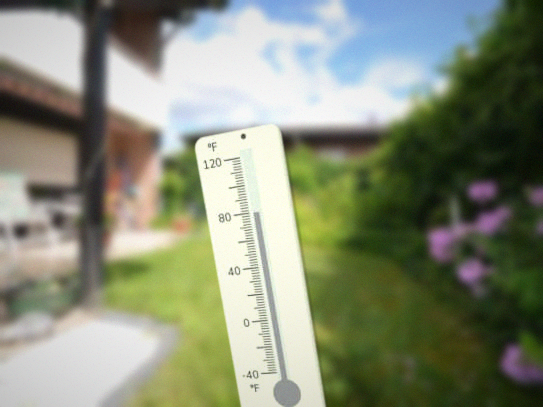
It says 80 °F
